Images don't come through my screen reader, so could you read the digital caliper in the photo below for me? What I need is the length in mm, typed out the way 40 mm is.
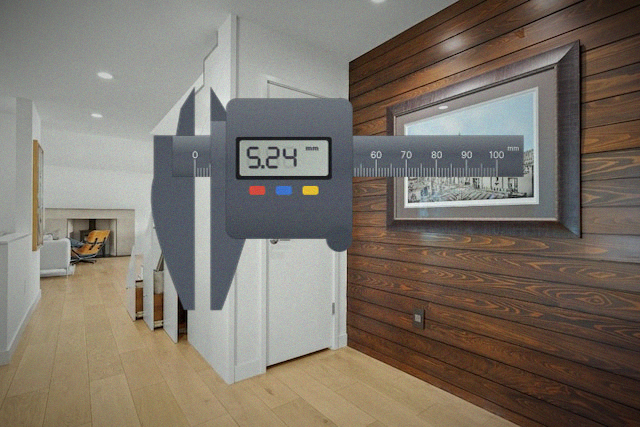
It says 5.24 mm
